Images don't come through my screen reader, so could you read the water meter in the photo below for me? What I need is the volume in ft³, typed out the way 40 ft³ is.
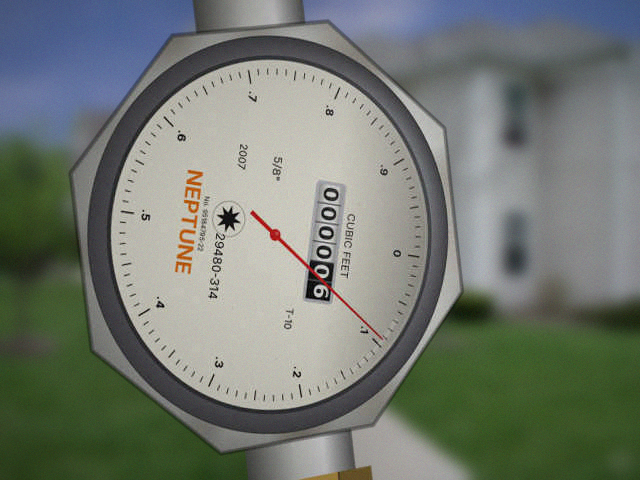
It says 6.09 ft³
